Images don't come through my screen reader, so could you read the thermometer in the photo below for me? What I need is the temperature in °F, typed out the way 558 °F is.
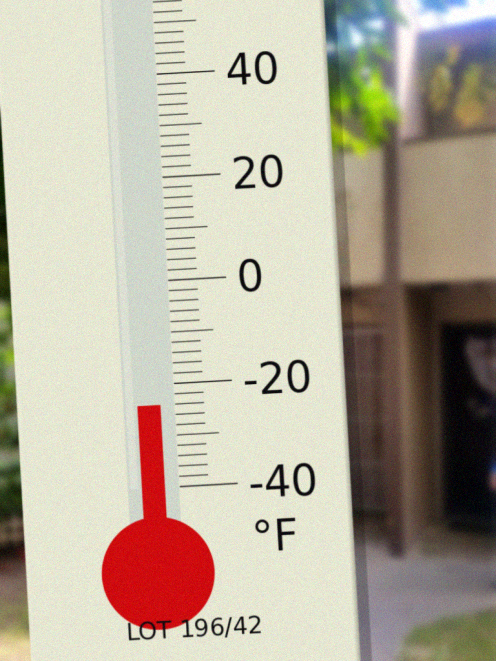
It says -24 °F
